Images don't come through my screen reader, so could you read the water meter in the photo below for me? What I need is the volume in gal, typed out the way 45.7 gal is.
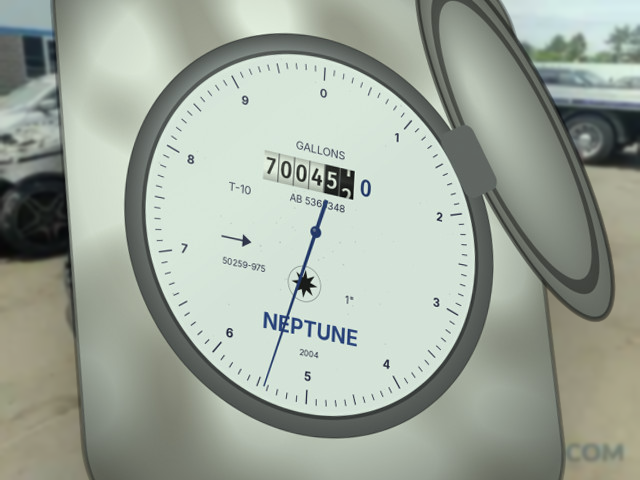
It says 7004515.4 gal
